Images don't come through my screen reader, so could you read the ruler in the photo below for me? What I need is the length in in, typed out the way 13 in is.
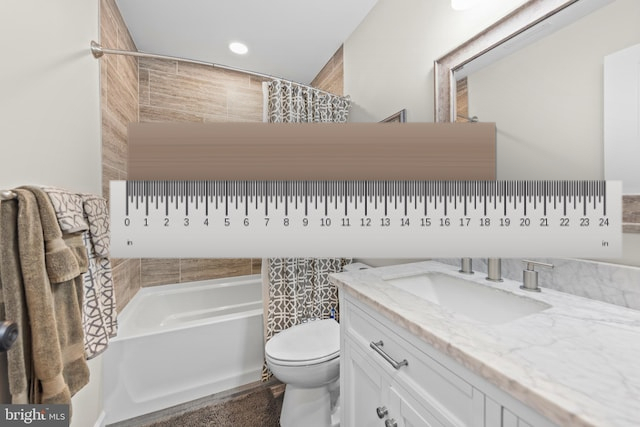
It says 18.5 in
